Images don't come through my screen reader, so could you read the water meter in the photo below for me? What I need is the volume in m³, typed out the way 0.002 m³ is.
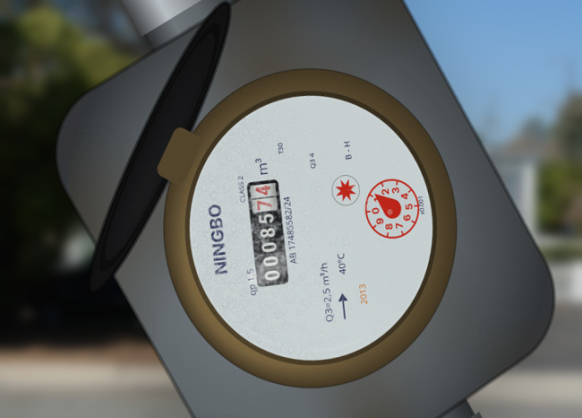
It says 85.741 m³
